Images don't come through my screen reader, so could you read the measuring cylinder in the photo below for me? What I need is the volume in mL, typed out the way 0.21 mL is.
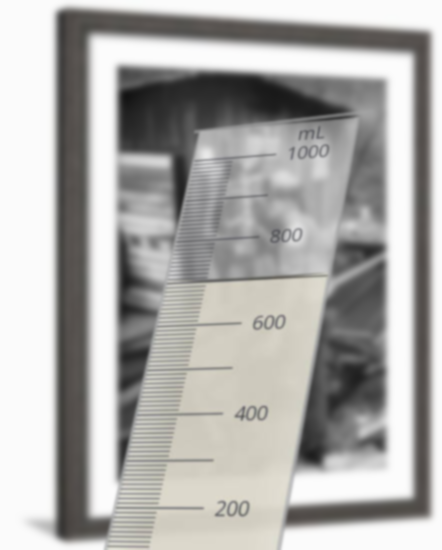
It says 700 mL
